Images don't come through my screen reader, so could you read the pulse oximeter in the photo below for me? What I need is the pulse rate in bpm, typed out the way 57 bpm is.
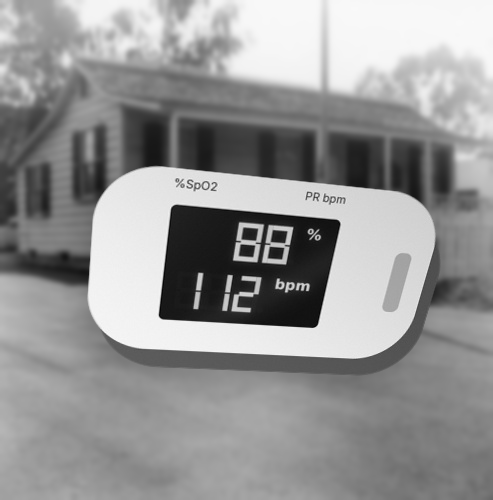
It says 112 bpm
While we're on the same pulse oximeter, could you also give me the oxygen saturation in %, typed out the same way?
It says 88 %
